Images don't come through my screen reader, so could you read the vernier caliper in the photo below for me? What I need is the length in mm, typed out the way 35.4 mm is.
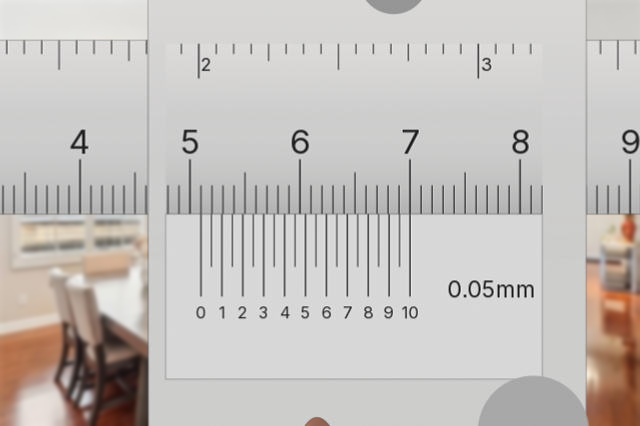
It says 51.0 mm
